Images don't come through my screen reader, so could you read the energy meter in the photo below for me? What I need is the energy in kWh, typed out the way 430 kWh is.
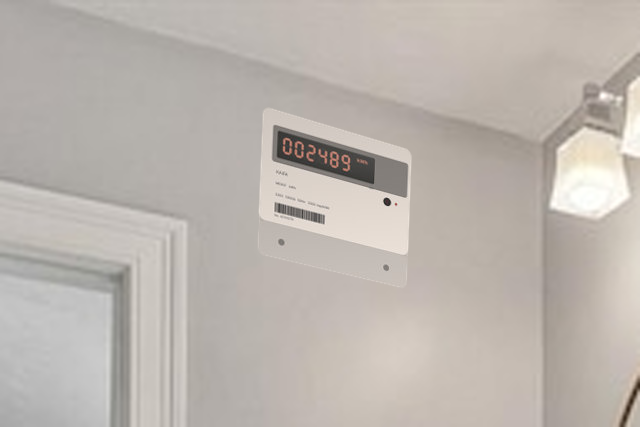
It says 2489 kWh
